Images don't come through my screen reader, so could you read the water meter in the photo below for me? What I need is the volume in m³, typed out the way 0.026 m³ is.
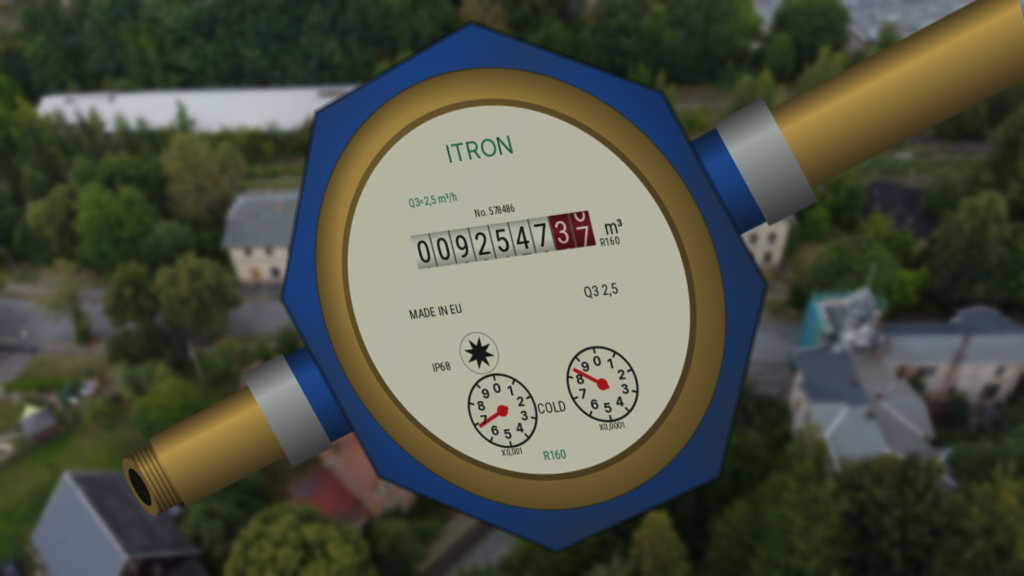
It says 92547.3668 m³
